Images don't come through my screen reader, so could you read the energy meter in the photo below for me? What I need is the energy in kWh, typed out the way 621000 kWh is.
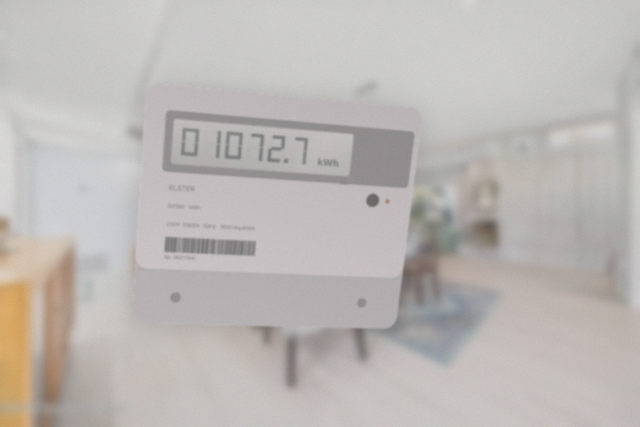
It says 1072.7 kWh
